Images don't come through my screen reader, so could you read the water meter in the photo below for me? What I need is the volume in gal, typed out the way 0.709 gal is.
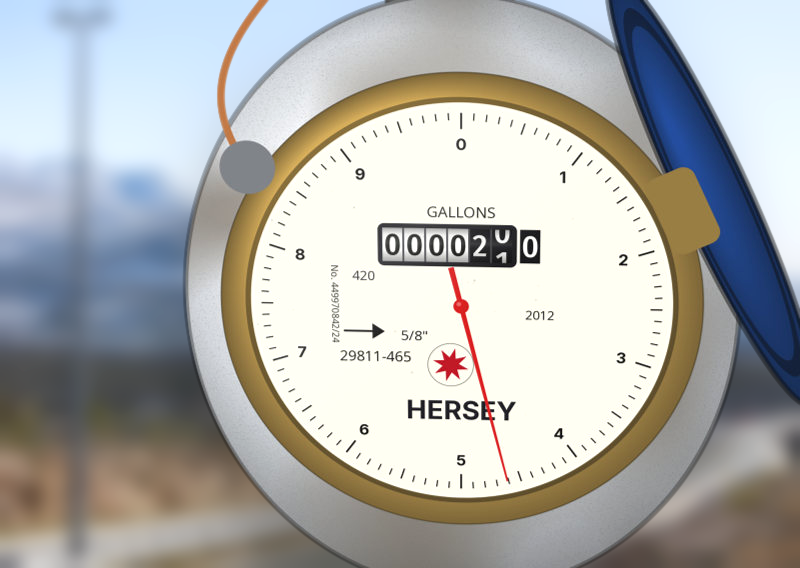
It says 204.6 gal
